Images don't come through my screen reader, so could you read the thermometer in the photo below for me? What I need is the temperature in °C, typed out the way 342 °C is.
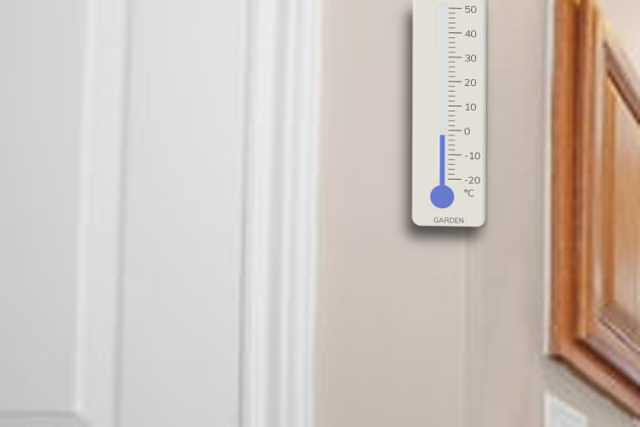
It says -2 °C
